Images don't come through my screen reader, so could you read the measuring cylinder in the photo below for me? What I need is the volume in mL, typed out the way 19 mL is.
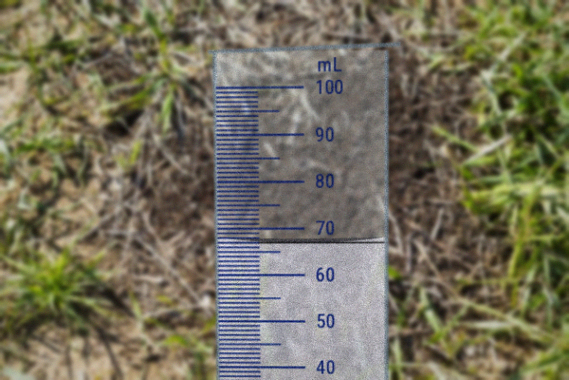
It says 67 mL
